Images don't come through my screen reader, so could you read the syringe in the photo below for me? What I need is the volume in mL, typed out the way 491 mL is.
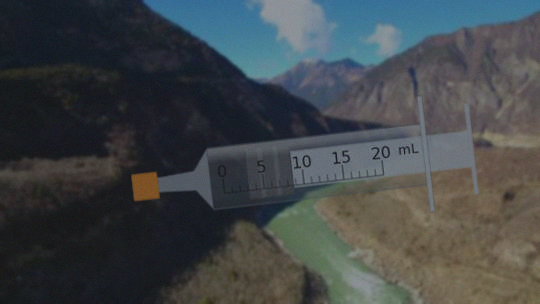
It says 3 mL
